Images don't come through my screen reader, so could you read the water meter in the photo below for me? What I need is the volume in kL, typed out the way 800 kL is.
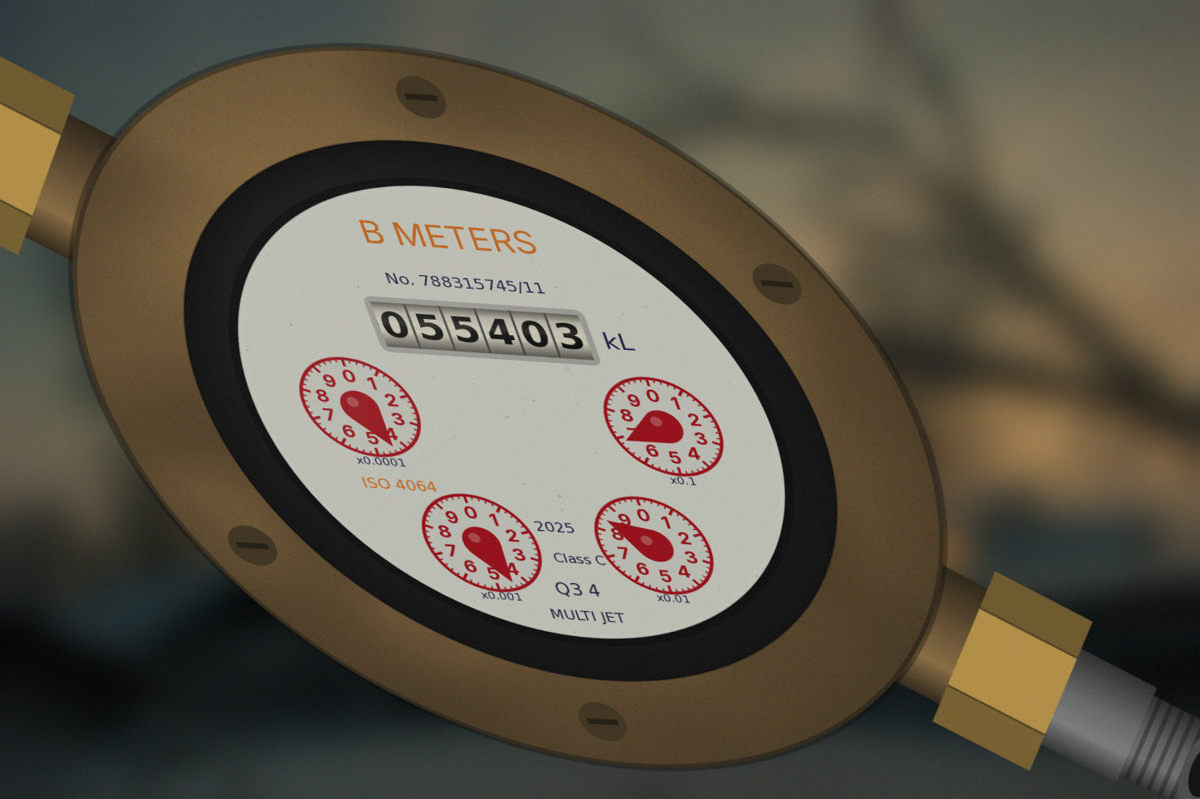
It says 55403.6844 kL
